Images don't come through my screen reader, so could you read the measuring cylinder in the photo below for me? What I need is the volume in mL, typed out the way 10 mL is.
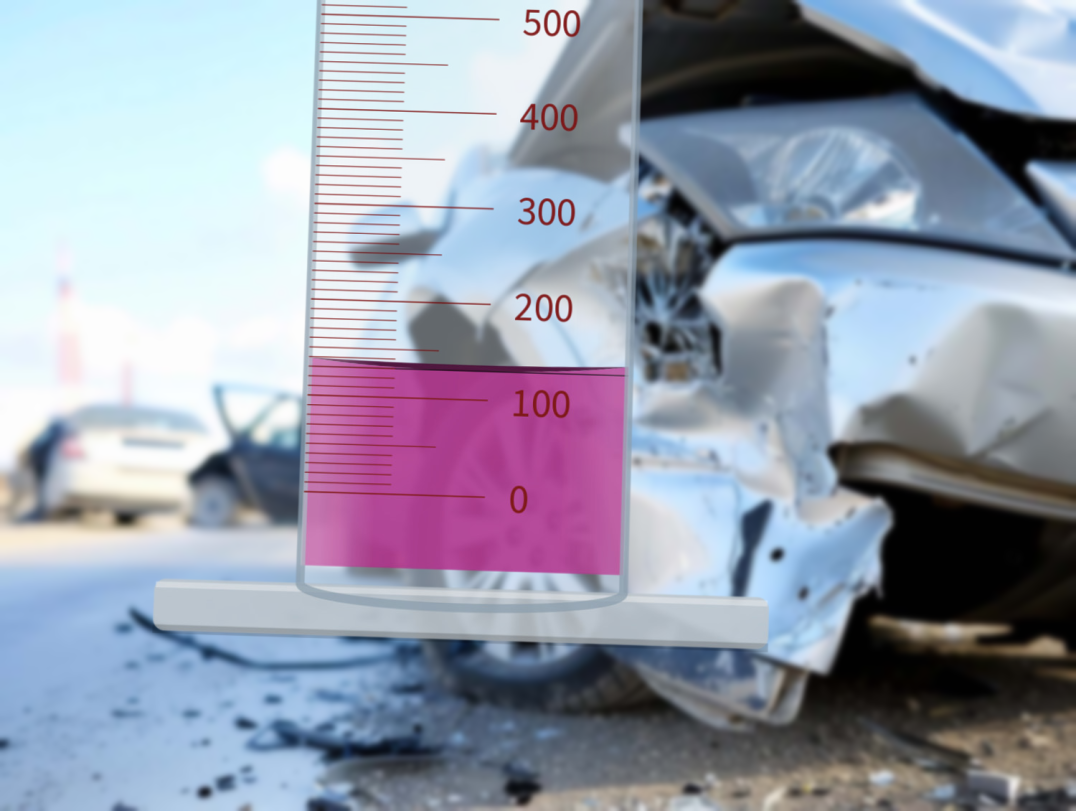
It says 130 mL
